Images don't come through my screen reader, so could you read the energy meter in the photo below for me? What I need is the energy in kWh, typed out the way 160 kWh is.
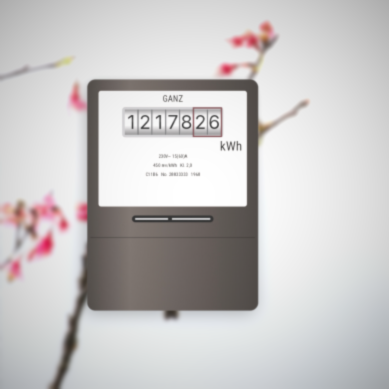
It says 12178.26 kWh
